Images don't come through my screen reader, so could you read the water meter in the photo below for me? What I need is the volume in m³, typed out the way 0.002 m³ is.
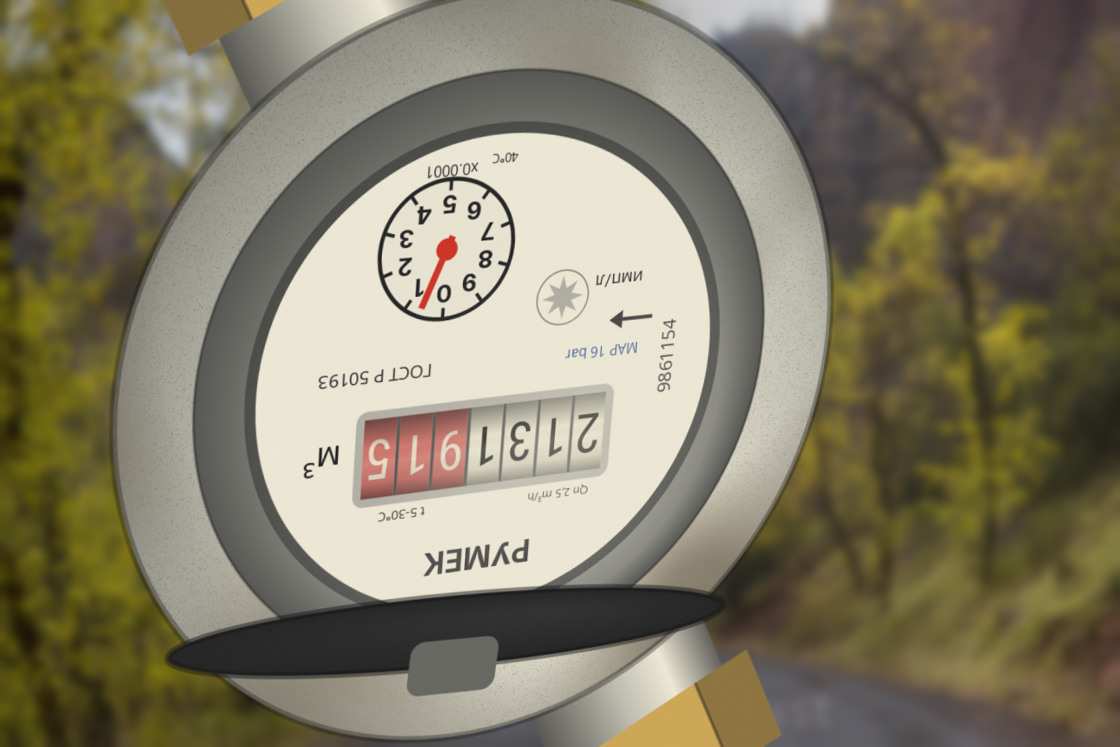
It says 2131.9150 m³
